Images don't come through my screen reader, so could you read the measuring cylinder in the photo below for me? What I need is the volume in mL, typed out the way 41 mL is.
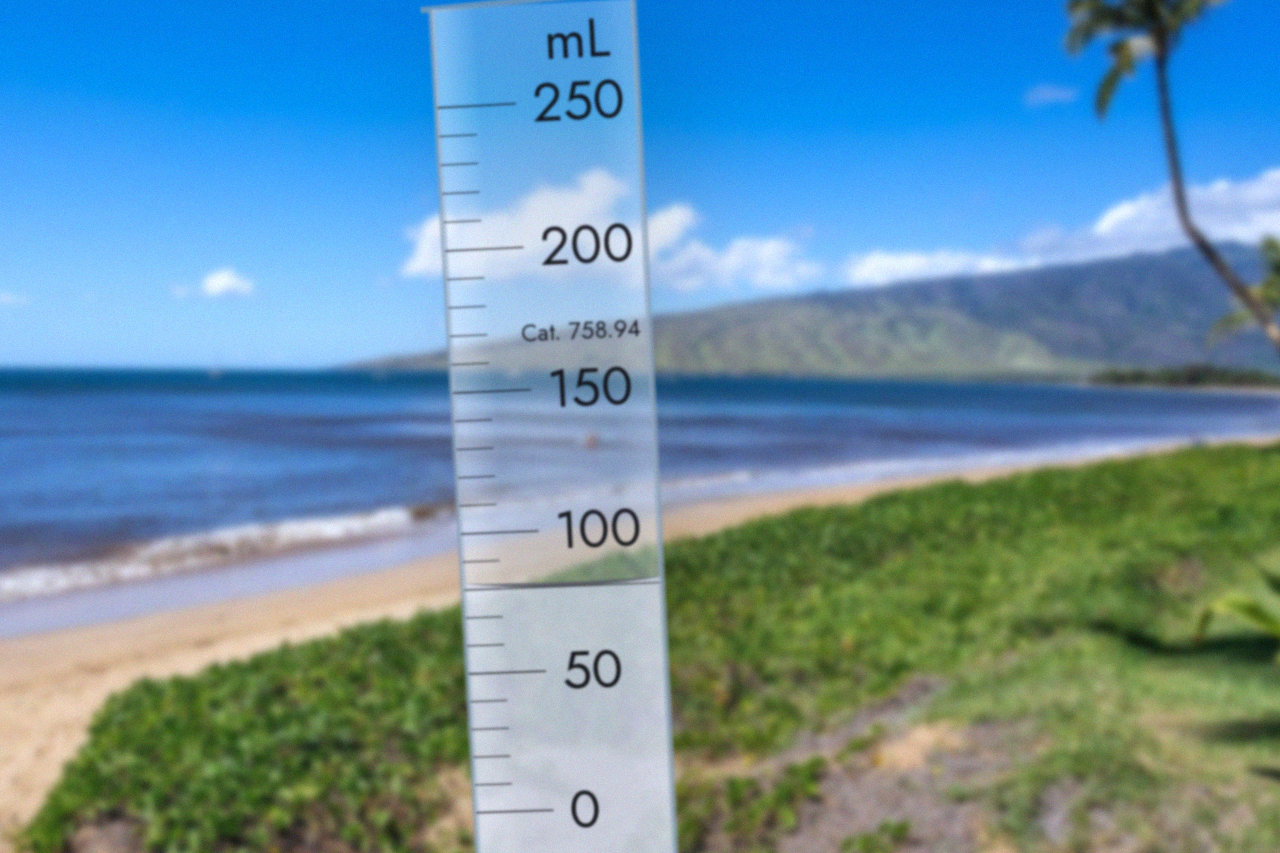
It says 80 mL
